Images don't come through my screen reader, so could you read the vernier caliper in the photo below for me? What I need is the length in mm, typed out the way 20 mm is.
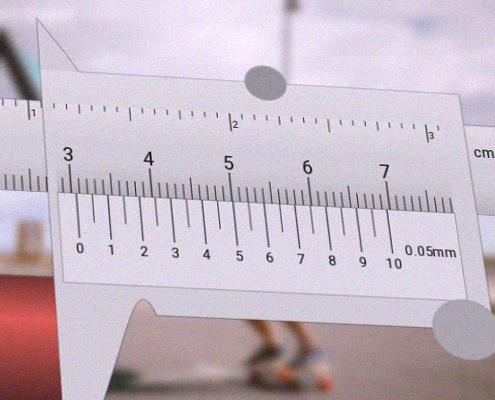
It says 30.6 mm
